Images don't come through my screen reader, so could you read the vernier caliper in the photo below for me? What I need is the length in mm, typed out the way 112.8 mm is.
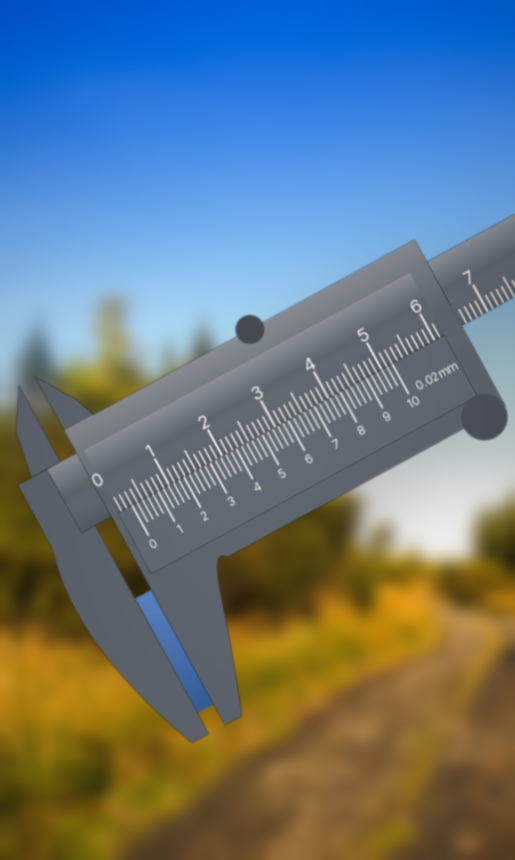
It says 3.0 mm
